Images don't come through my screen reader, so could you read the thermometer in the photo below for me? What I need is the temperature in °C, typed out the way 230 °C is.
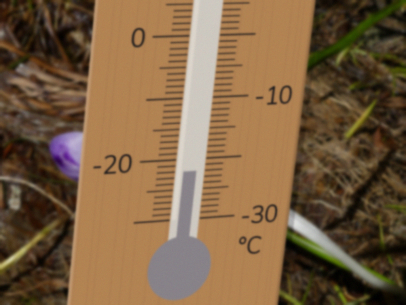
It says -22 °C
